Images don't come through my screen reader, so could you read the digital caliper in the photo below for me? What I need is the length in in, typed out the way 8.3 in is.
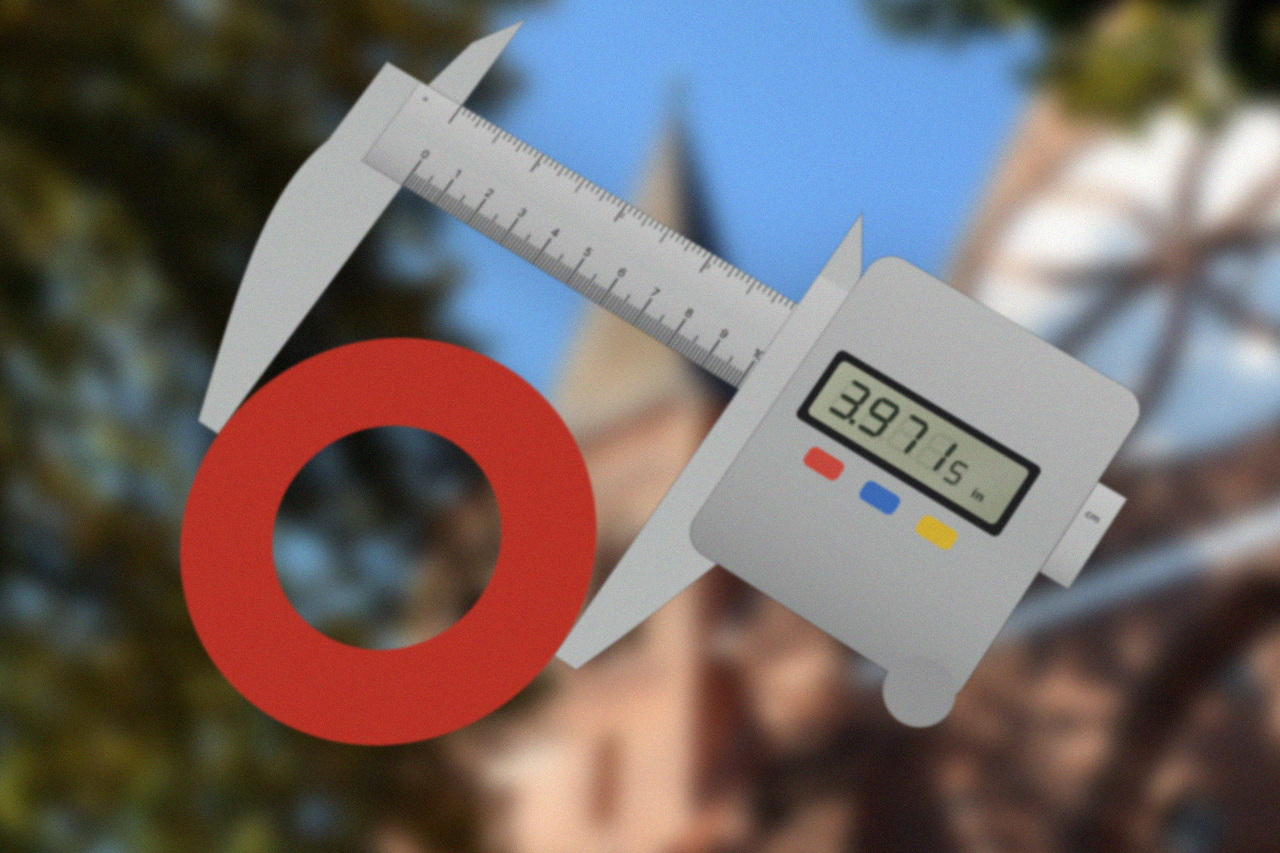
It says 3.9715 in
